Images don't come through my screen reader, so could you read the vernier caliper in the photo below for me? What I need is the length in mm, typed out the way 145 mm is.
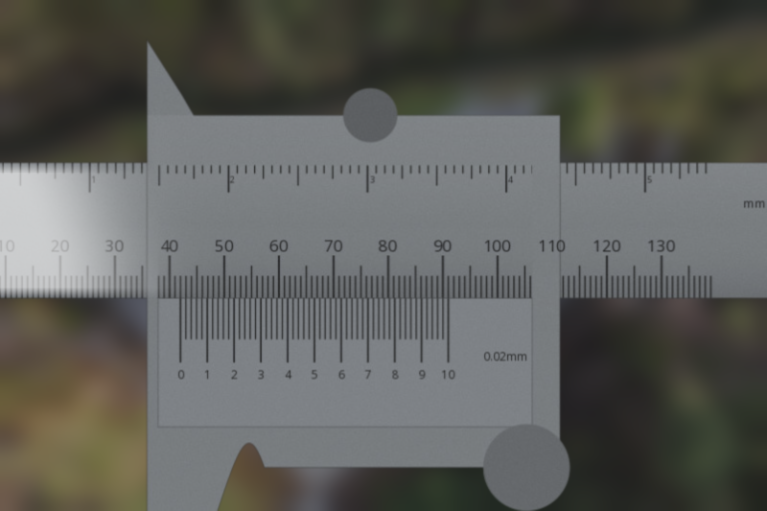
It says 42.0 mm
